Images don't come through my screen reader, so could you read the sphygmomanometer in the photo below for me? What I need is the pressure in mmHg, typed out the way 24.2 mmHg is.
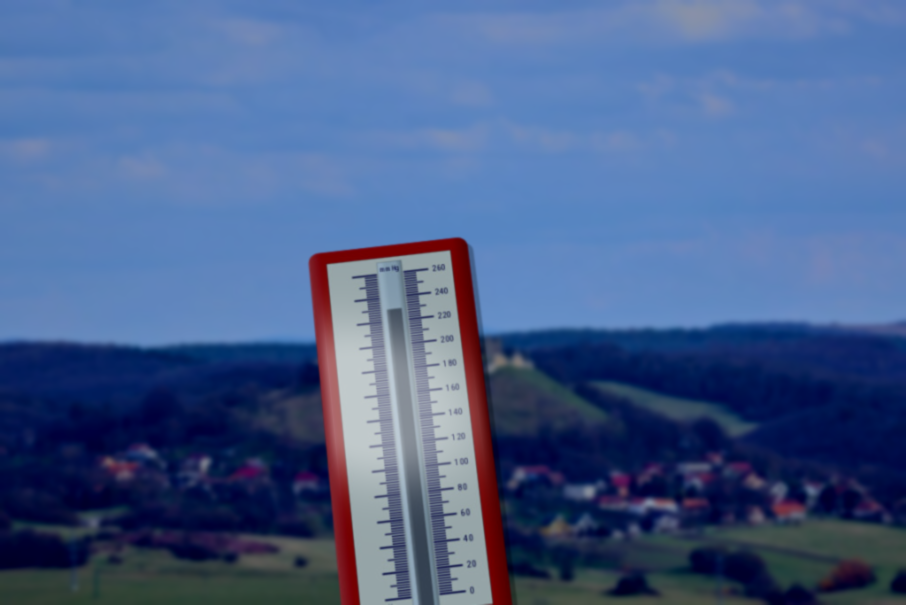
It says 230 mmHg
